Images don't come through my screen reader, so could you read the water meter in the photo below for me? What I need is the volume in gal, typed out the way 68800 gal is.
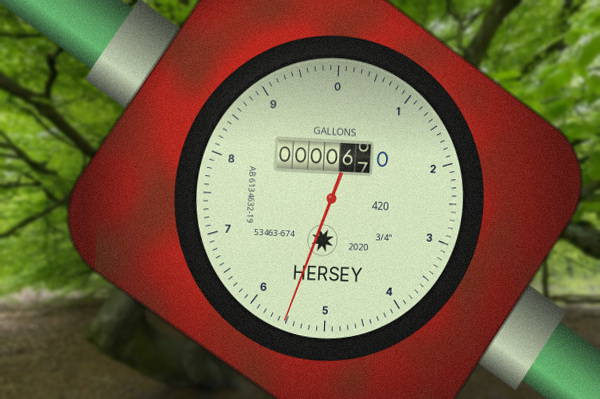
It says 665.5 gal
